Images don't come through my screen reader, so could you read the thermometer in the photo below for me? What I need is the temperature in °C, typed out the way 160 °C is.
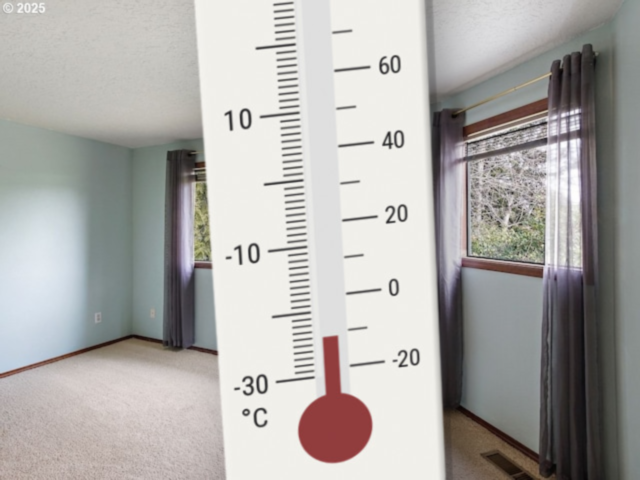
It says -24 °C
